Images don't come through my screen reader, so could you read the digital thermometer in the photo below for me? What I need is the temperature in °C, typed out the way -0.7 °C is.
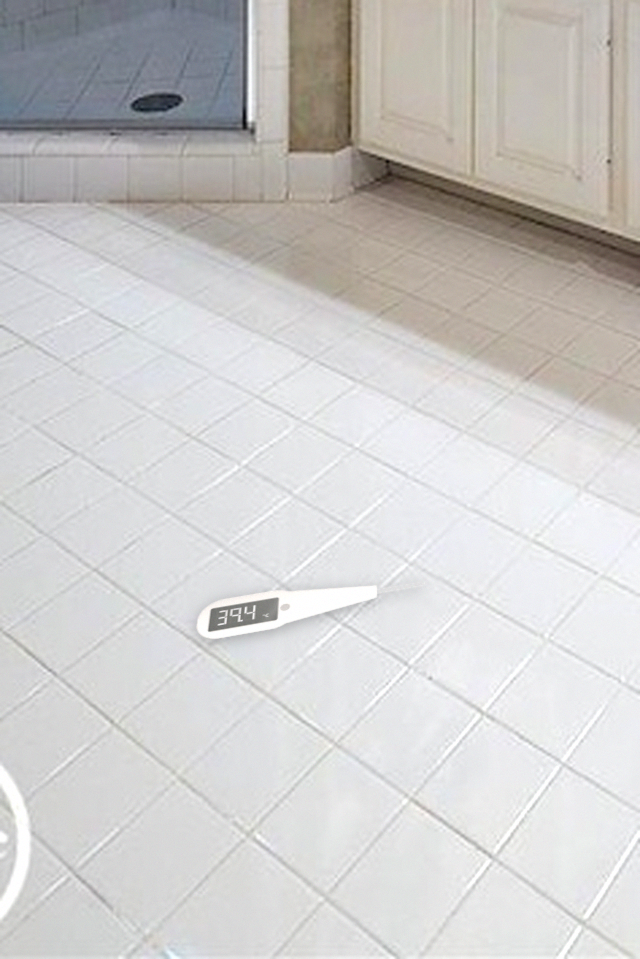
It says 39.4 °C
